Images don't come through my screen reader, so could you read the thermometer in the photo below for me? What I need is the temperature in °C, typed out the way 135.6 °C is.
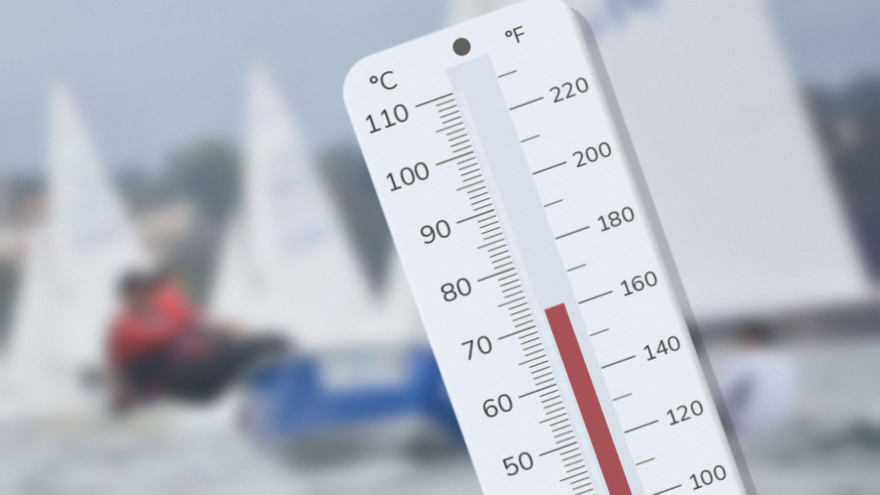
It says 72 °C
